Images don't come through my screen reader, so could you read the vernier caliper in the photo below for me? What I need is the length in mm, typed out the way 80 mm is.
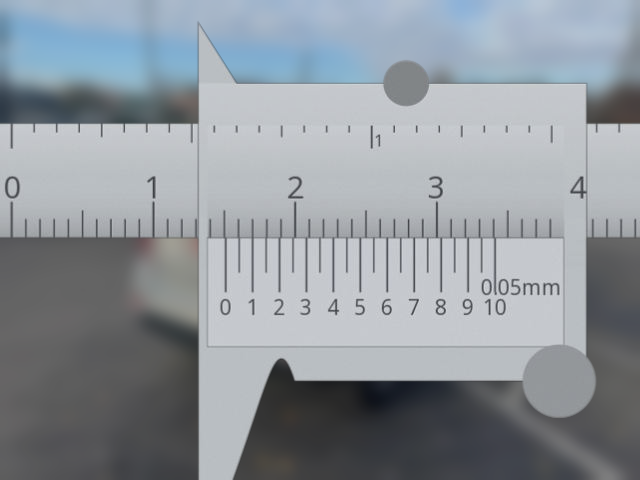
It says 15.1 mm
